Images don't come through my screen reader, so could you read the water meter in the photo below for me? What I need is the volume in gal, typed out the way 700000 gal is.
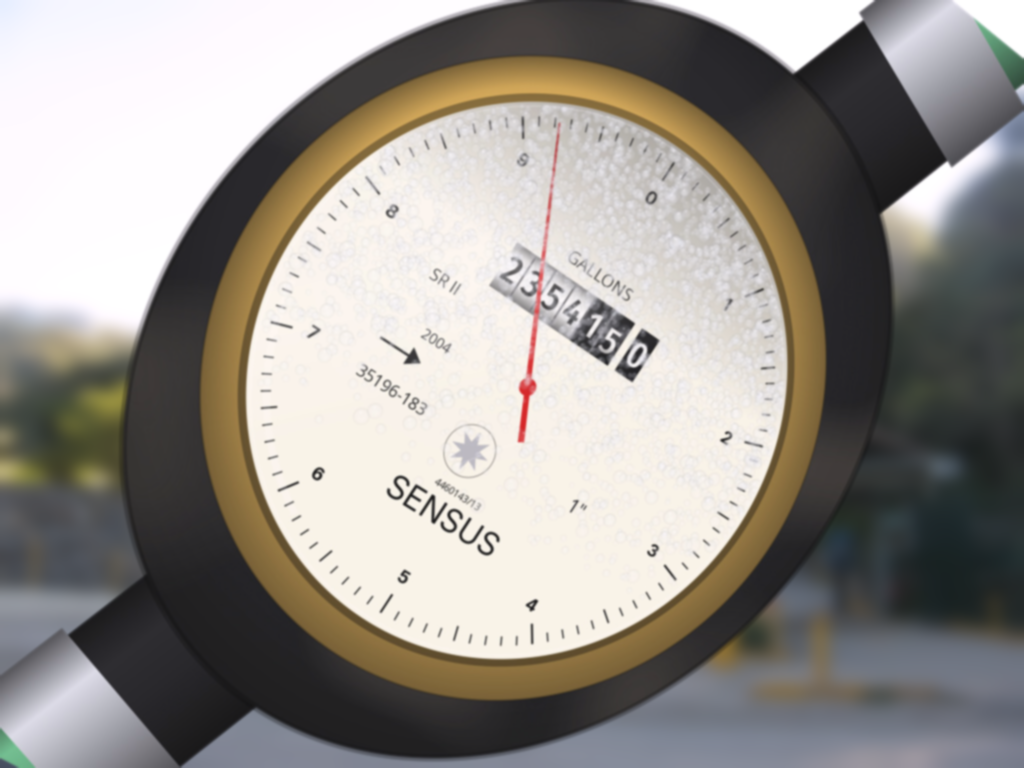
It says 2354149.2 gal
